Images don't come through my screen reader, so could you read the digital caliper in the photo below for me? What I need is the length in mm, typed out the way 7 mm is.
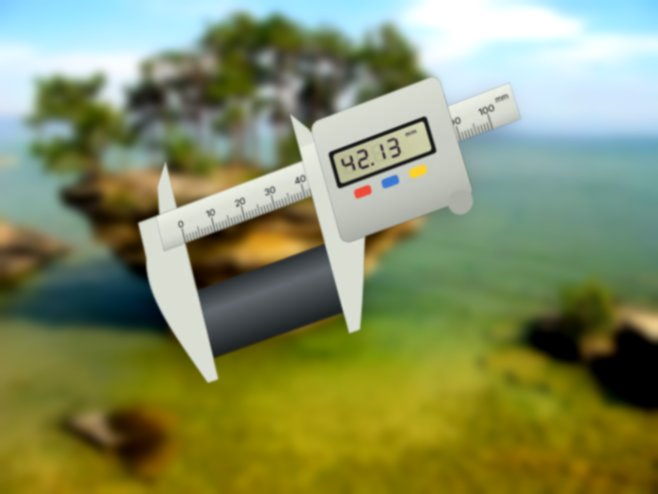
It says 42.13 mm
